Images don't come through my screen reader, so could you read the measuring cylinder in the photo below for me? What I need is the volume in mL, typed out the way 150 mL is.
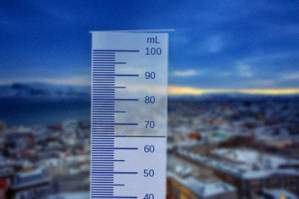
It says 65 mL
